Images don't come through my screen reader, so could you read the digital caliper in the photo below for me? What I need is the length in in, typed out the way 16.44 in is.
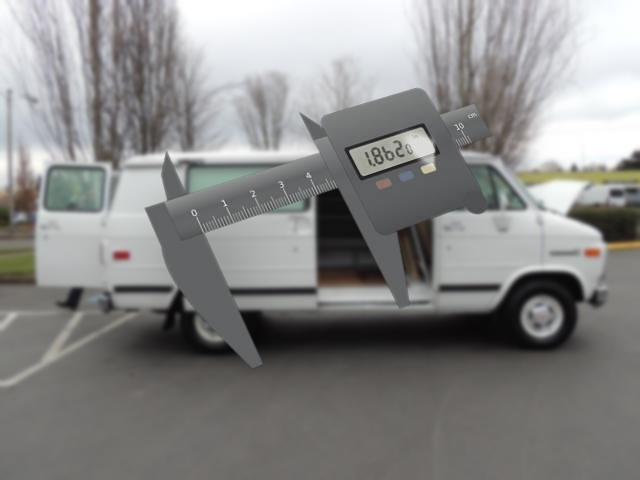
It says 1.8620 in
